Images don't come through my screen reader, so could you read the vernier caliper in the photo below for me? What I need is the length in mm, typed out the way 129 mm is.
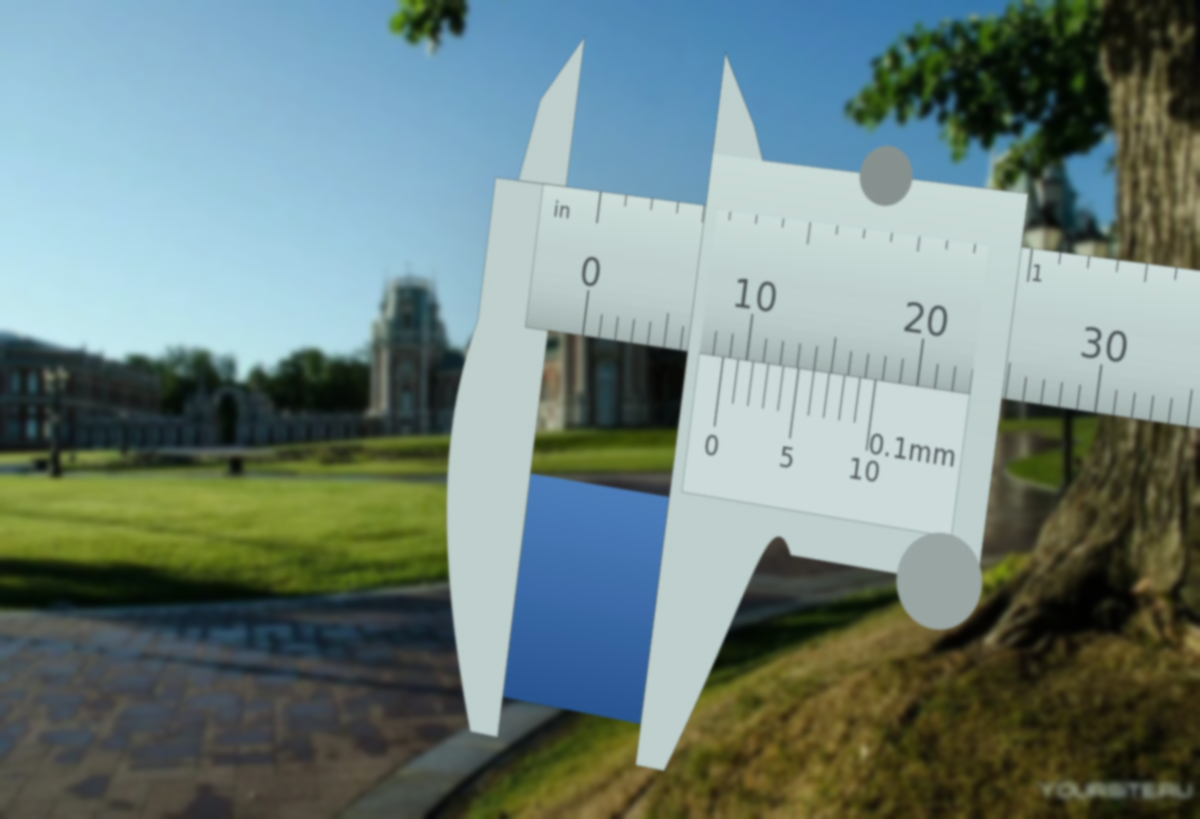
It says 8.6 mm
